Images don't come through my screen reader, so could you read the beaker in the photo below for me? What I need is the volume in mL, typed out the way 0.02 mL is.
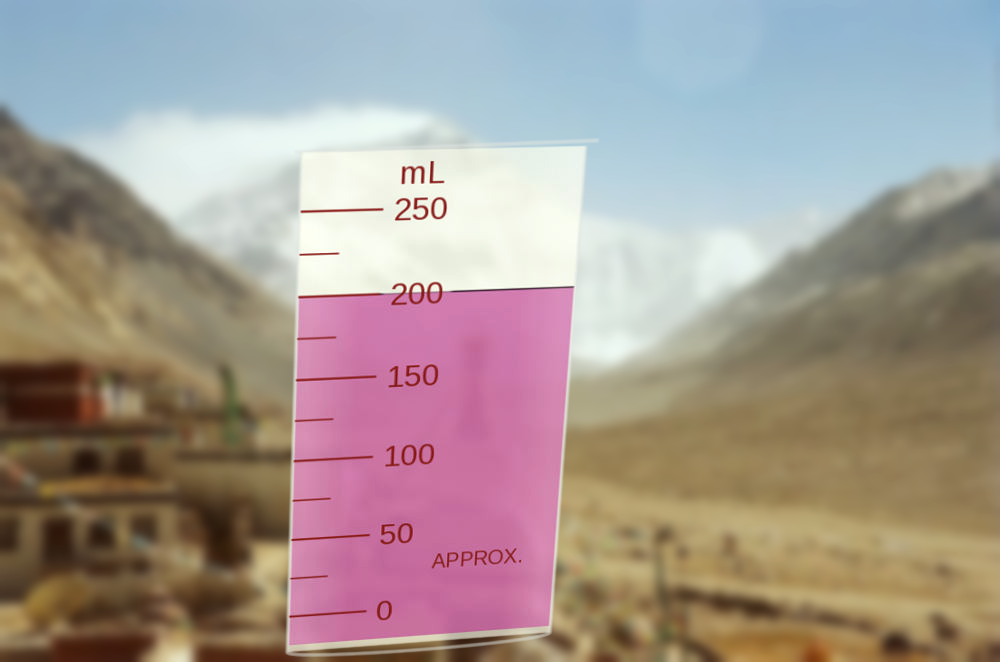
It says 200 mL
